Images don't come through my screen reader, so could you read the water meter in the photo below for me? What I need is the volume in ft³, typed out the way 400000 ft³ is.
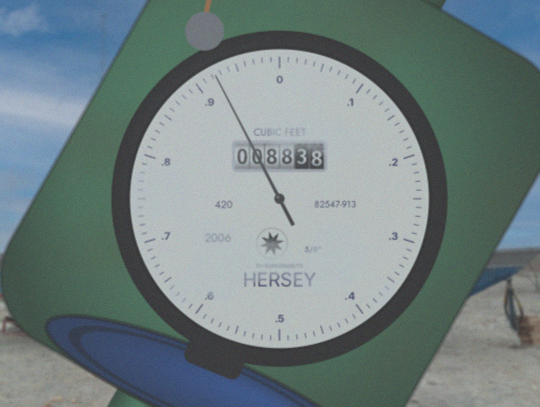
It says 8837.92 ft³
